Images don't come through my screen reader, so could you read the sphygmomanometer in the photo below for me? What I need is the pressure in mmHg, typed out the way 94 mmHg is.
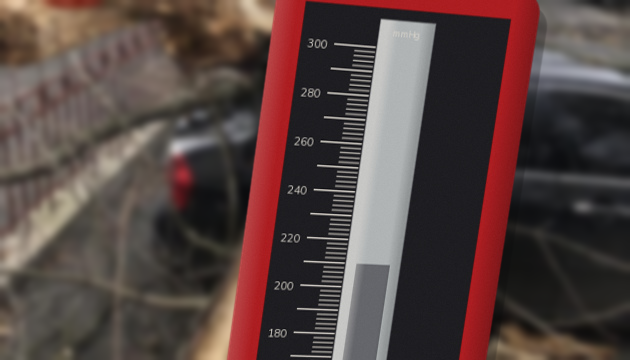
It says 210 mmHg
